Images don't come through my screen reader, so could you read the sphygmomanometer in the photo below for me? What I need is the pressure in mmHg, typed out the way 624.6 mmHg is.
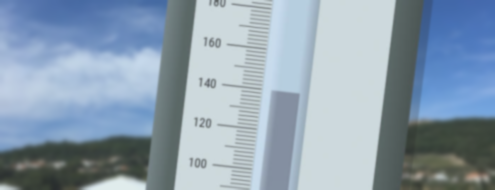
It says 140 mmHg
